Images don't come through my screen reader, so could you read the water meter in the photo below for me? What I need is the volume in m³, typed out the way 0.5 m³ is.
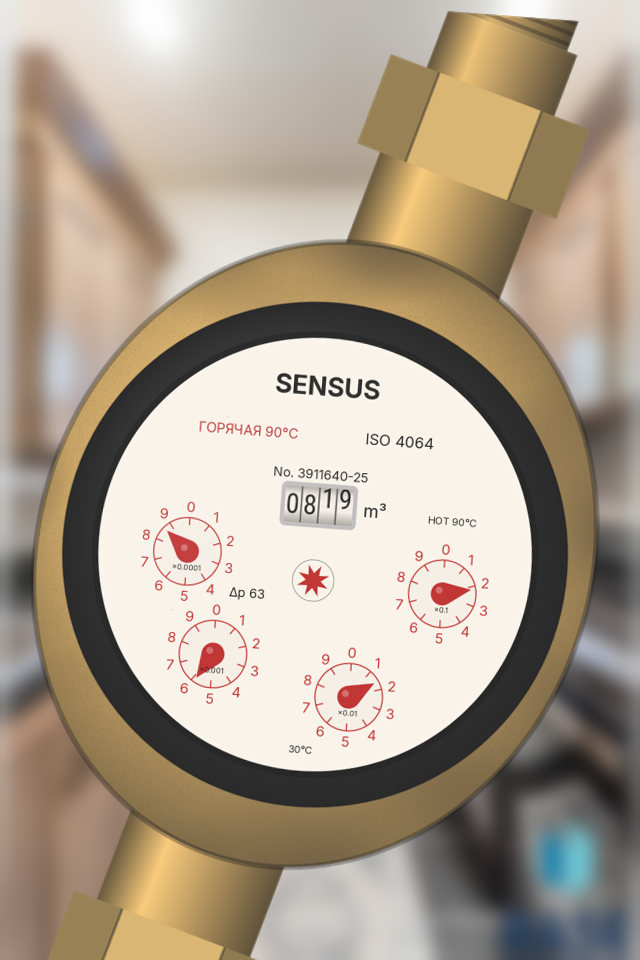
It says 819.2158 m³
